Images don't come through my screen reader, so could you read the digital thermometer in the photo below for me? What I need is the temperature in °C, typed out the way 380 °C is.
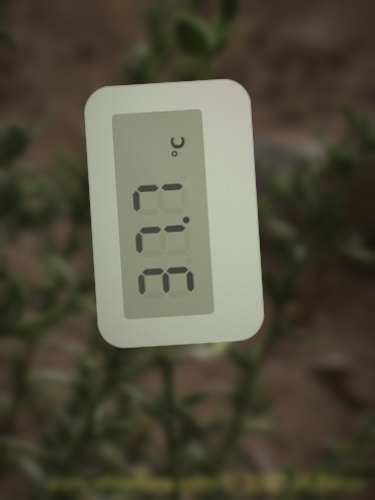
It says 37.7 °C
